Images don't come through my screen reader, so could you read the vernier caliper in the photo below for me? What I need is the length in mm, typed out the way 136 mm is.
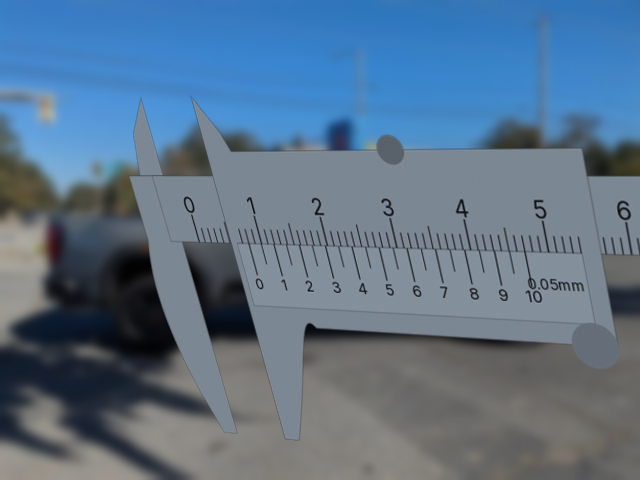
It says 8.0 mm
